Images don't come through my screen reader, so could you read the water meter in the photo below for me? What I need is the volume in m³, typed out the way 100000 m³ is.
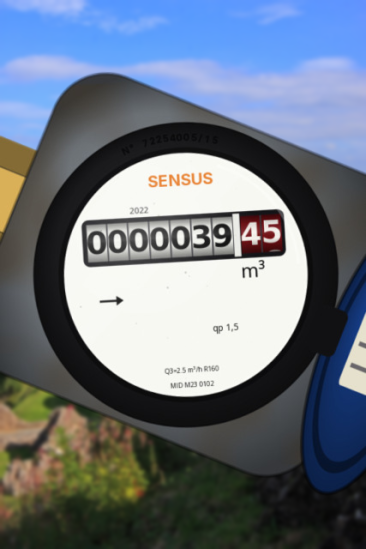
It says 39.45 m³
